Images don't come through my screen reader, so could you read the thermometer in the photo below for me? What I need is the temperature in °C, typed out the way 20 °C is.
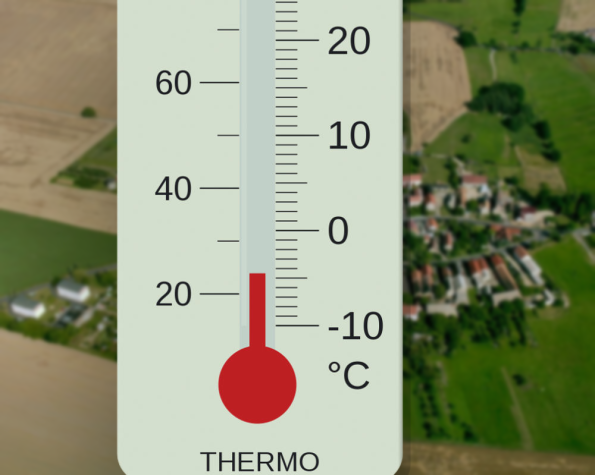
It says -4.5 °C
